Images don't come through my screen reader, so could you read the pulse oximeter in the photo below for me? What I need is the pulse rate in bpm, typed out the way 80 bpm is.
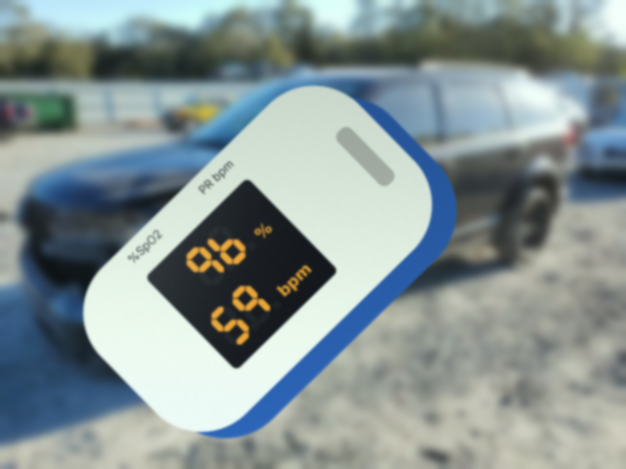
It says 59 bpm
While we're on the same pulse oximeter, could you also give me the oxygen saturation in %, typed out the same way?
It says 96 %
